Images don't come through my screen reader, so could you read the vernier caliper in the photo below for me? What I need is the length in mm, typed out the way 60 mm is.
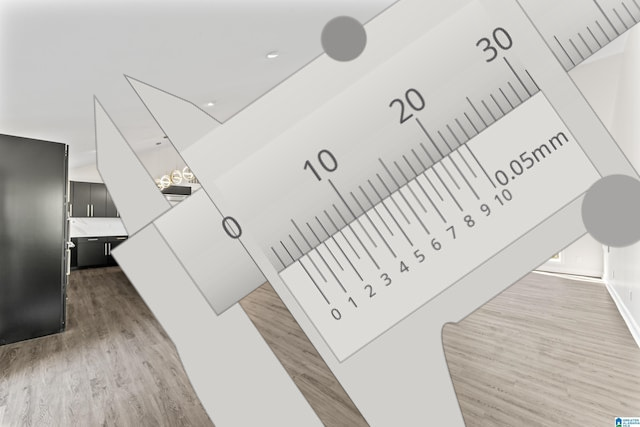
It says 3.4 mm
